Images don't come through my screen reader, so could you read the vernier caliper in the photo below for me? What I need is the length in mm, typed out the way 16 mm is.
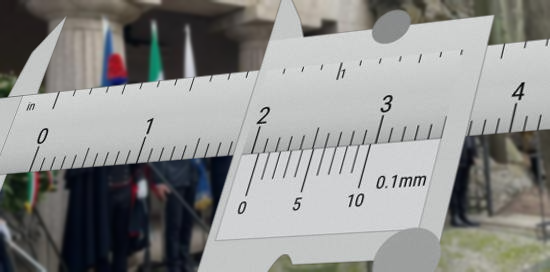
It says 20.6 mm
